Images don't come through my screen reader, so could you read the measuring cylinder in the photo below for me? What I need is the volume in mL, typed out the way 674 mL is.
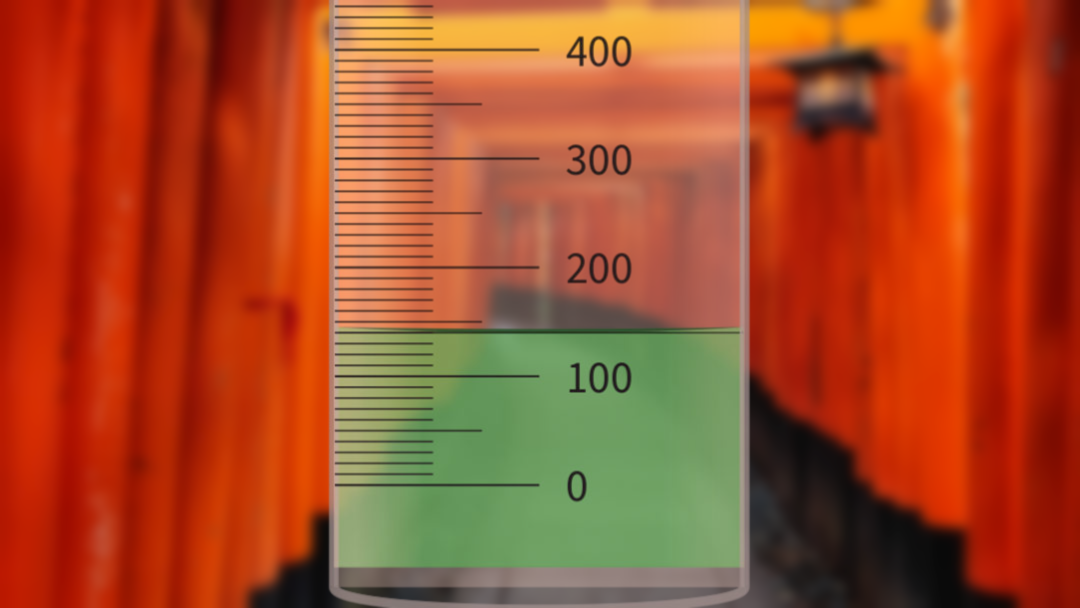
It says 140 mL
